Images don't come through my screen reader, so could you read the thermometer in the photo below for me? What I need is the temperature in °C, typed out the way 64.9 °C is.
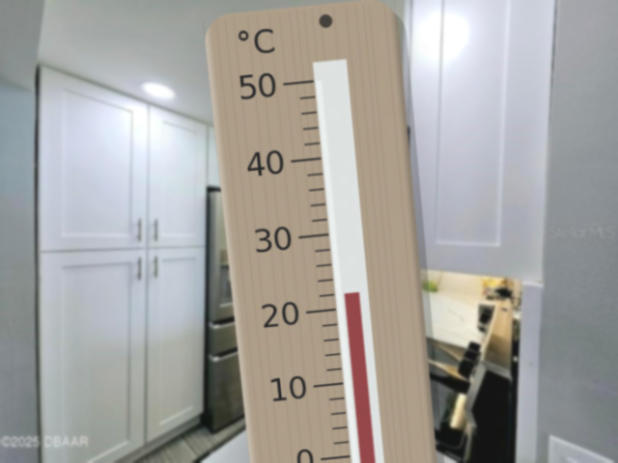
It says 22 °C
